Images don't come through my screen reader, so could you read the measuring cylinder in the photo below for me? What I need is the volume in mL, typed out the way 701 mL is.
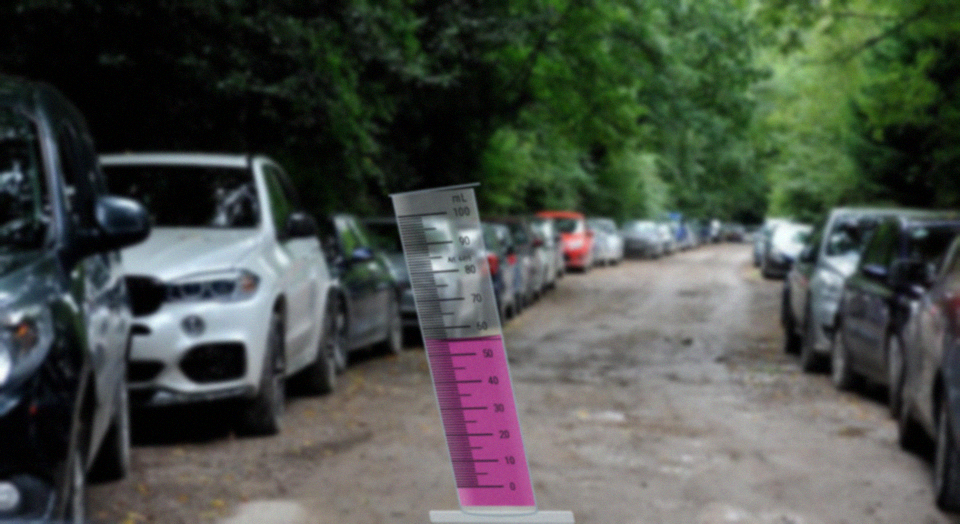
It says 55 mL
